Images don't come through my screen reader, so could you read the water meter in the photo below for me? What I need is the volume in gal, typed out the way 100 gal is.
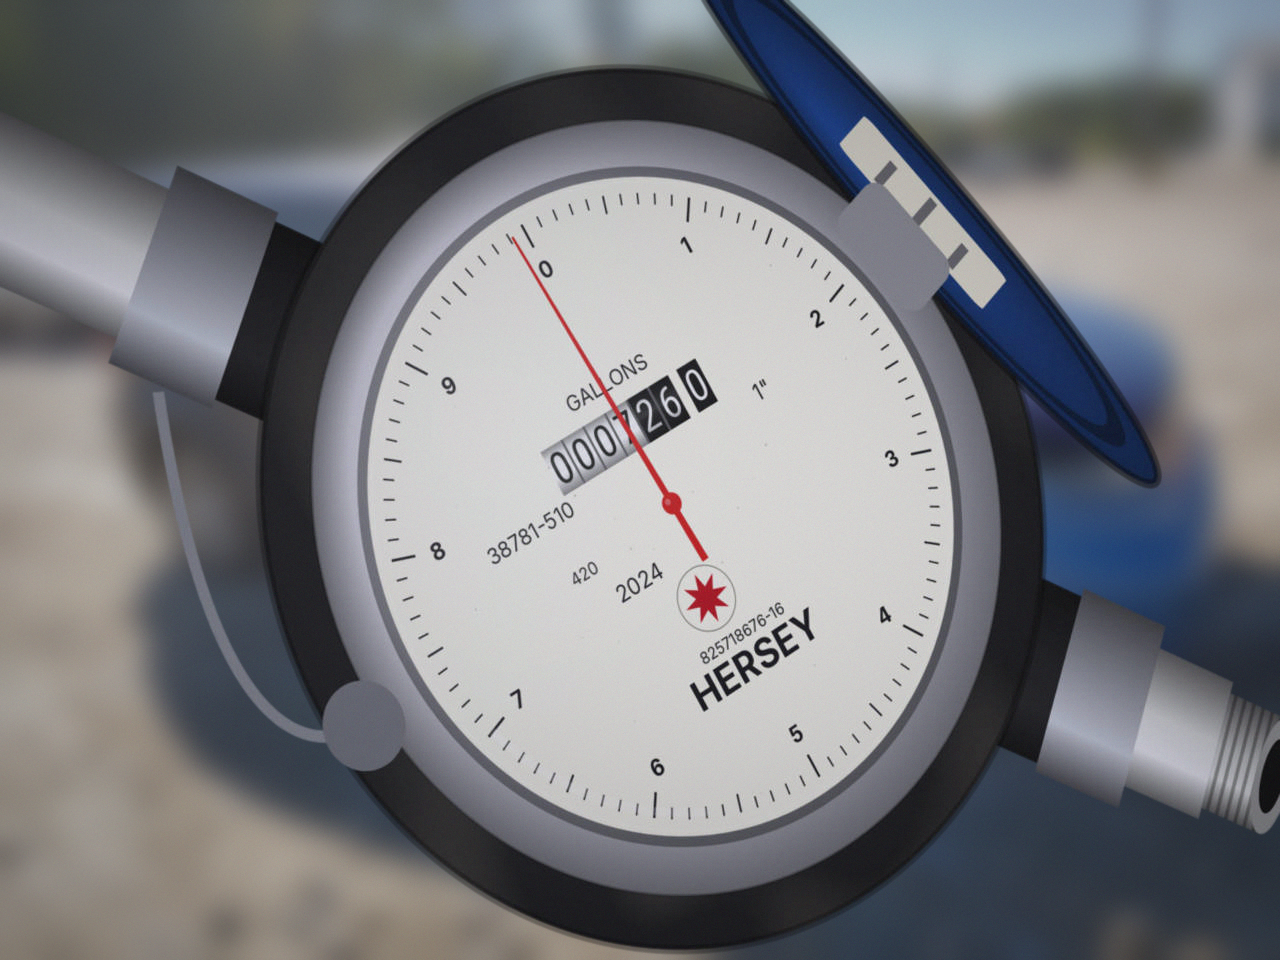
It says 7259.9 gal
